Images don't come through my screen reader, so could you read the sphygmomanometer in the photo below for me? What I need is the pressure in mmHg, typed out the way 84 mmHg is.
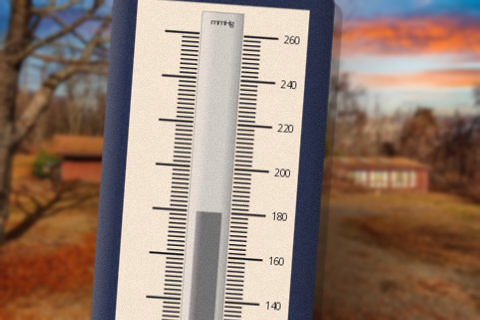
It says 180 mmHg
